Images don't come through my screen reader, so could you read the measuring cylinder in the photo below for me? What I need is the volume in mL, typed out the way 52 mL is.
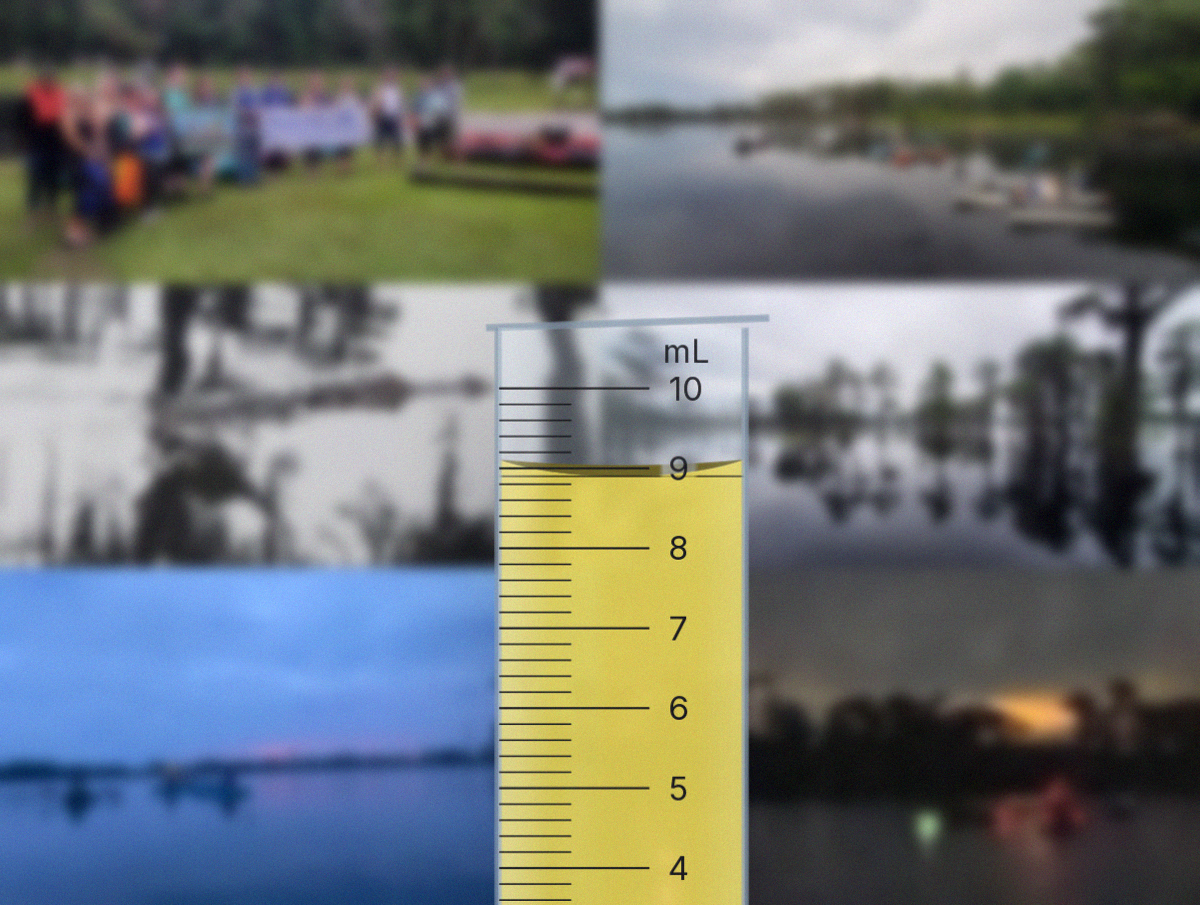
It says 8.9 mL
